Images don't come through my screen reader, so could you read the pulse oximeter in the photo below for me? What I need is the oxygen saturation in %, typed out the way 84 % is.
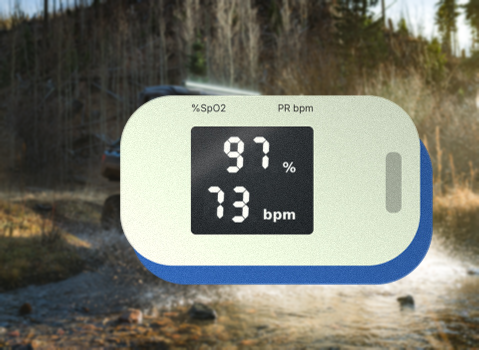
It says 97 %
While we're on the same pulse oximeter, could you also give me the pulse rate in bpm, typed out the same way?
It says 73 bpm
